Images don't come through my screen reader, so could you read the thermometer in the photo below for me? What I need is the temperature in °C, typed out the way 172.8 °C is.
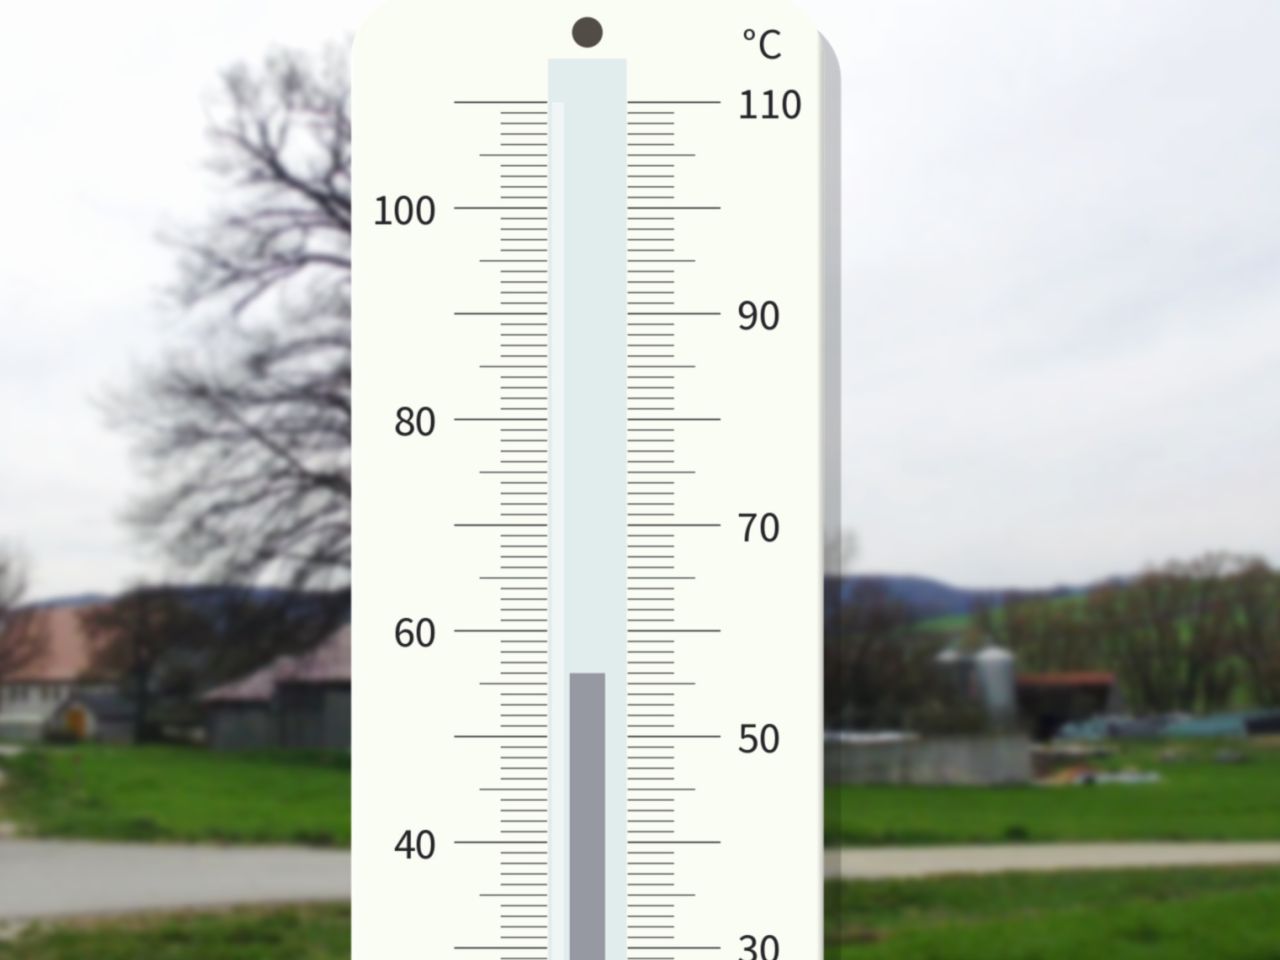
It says 56 °C
